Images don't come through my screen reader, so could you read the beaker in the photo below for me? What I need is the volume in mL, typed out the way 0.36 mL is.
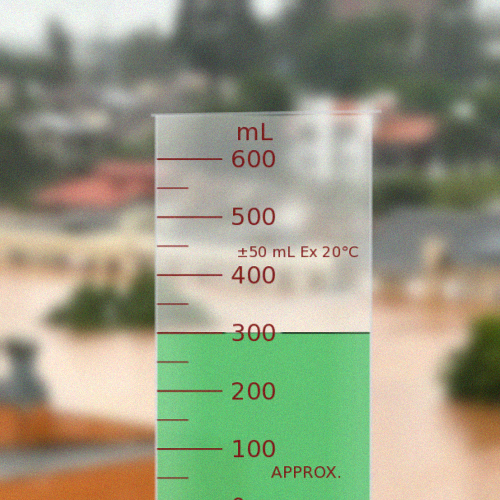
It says 300 mL
